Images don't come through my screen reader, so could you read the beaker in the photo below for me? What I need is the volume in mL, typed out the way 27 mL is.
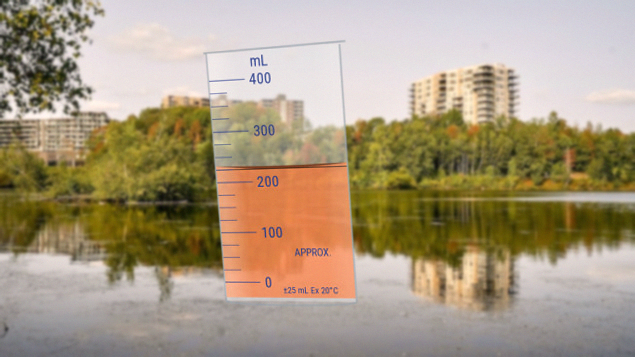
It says 225 mL
